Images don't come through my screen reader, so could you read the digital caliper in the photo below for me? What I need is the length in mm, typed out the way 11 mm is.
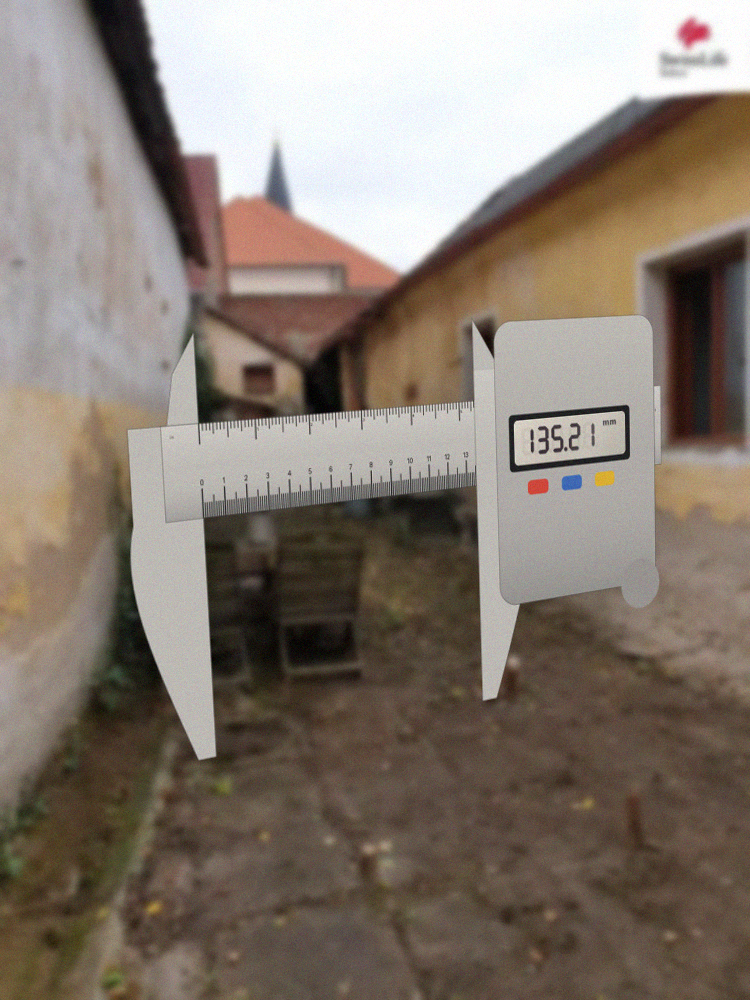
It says 135.21 mm
